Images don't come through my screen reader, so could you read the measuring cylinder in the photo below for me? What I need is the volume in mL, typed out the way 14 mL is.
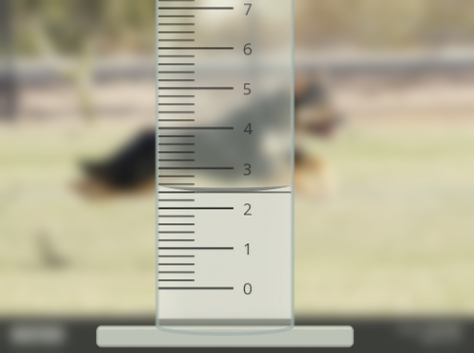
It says 2.4 mL
